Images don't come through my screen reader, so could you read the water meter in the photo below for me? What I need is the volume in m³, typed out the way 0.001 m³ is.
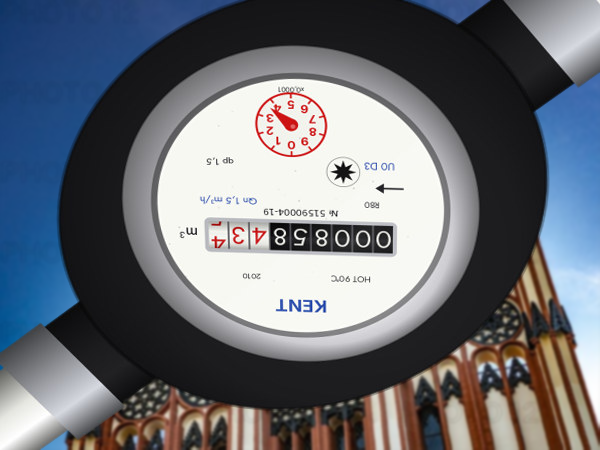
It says 858.4343 m³
